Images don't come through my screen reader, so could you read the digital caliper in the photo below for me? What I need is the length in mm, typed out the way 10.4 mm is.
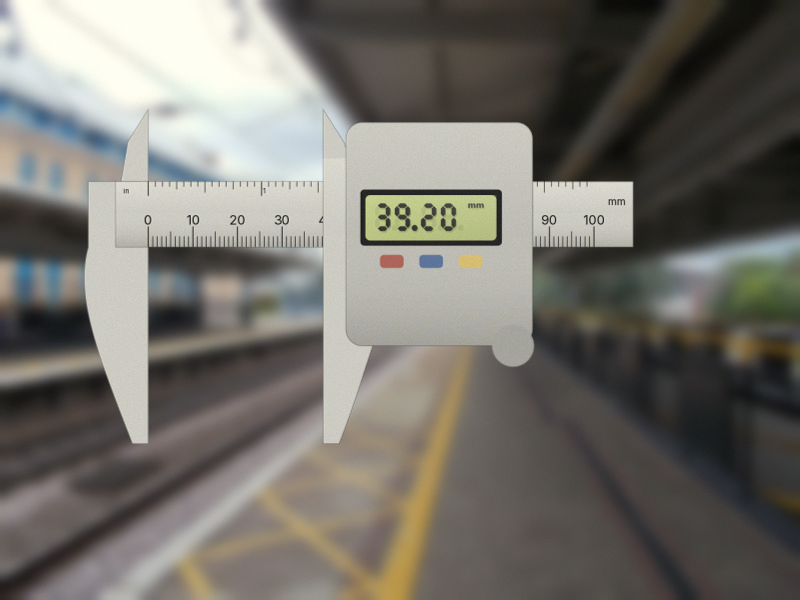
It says 39.20 mm
